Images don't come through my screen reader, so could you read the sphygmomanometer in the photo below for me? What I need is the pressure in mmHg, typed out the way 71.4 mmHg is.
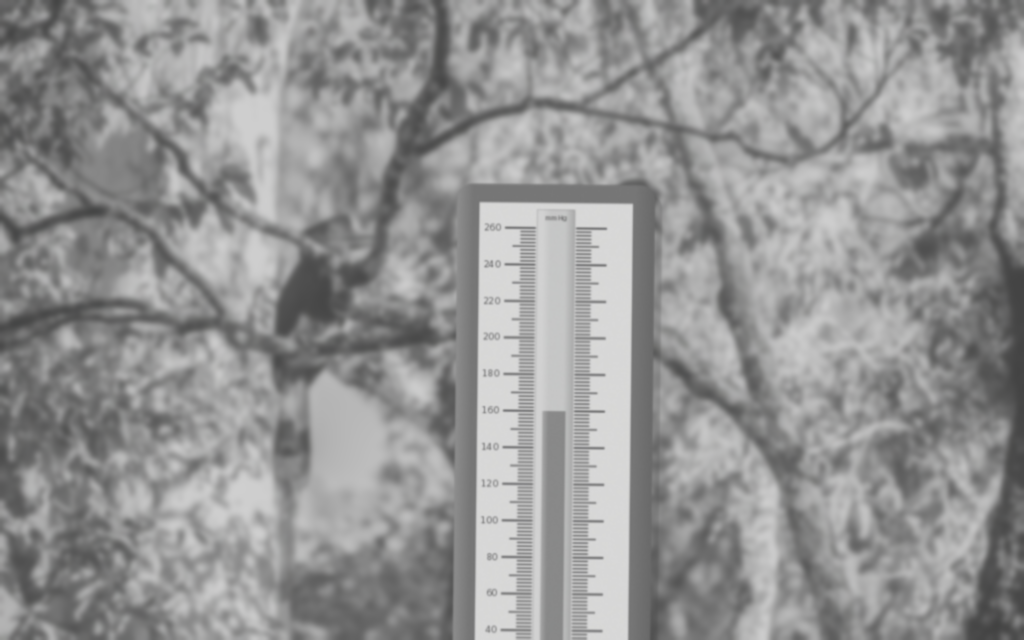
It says 160 mmHg
